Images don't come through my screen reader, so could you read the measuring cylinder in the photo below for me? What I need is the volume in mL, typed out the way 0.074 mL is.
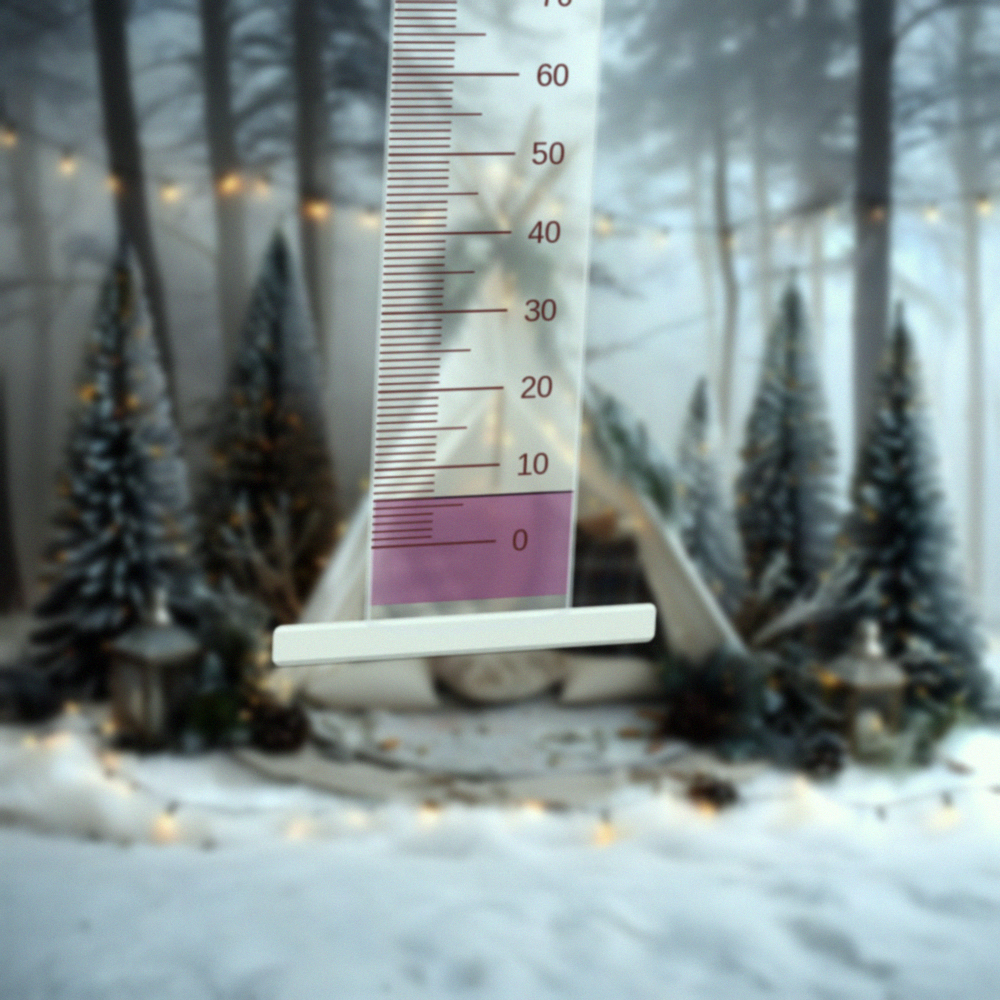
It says 6 mL
